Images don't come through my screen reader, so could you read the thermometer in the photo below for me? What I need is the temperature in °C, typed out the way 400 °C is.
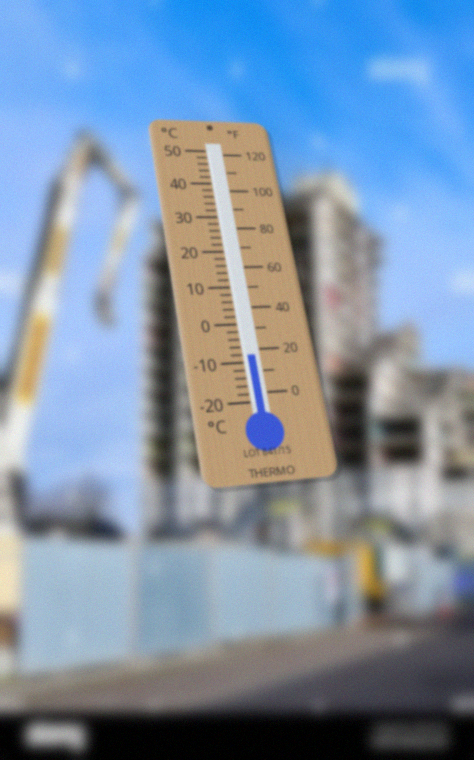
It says -8 °C
